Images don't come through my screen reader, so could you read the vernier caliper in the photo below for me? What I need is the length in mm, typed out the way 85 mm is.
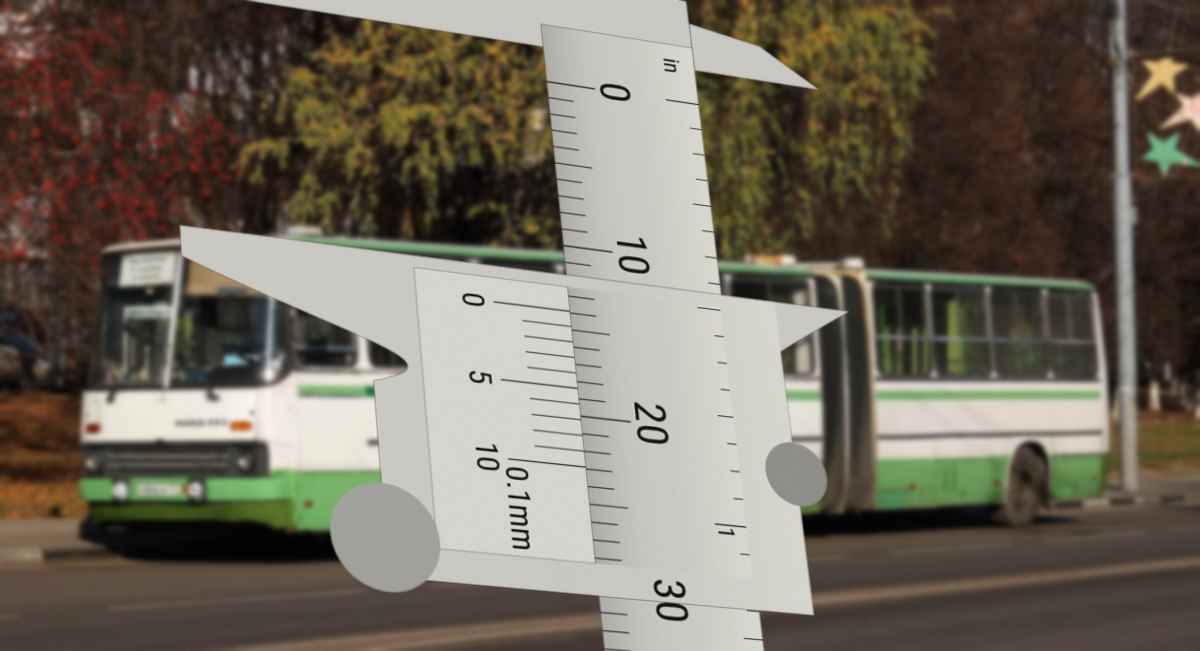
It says 13.9 mm
